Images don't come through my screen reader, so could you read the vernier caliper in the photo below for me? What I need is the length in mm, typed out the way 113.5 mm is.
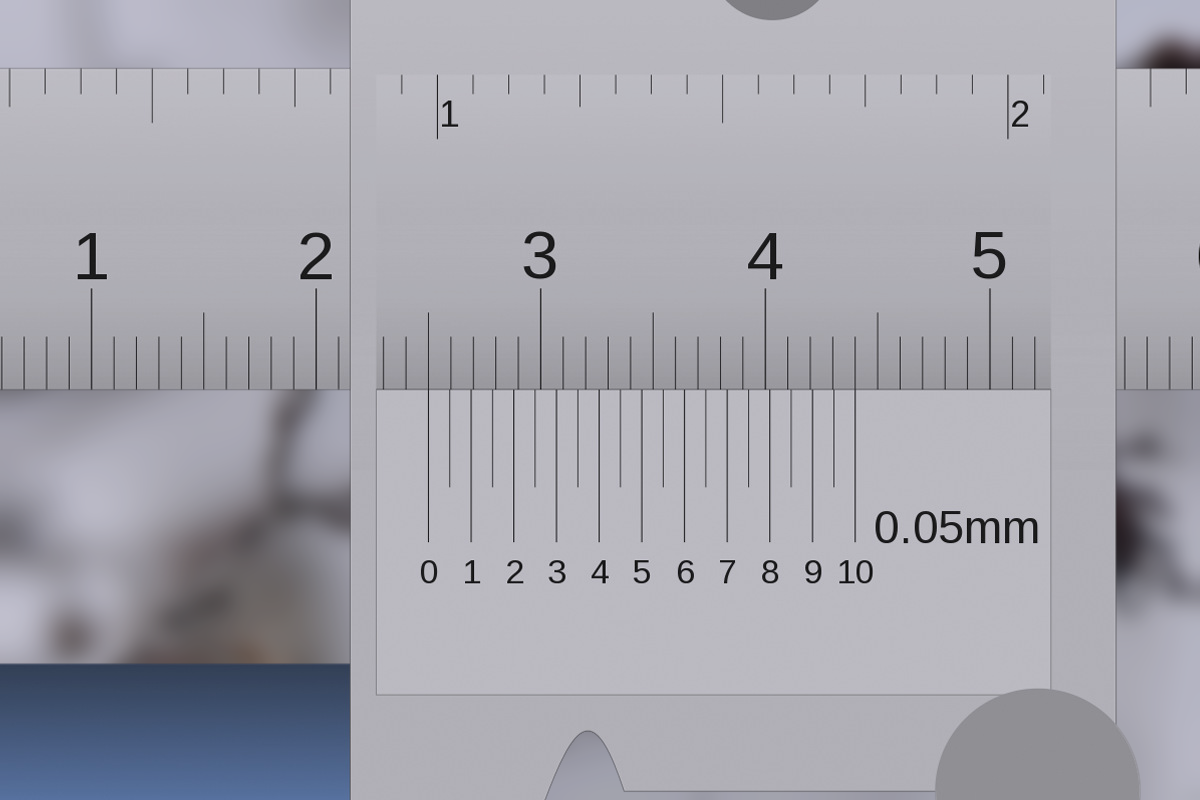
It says 25.00 mm
